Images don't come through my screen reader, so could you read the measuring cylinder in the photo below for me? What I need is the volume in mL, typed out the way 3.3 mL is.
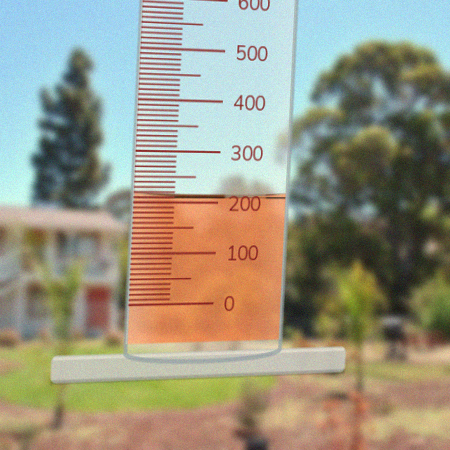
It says 210 mL
